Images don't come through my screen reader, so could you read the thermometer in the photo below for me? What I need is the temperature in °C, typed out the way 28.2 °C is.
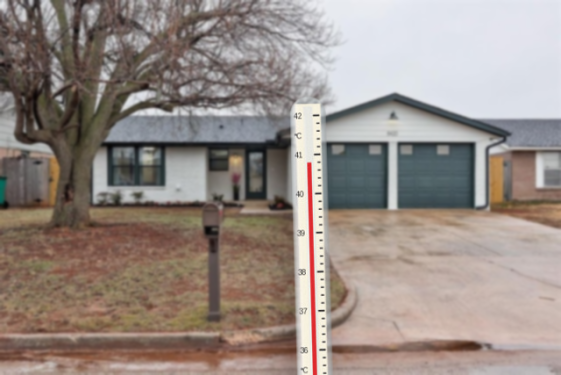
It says 40.8 °C
